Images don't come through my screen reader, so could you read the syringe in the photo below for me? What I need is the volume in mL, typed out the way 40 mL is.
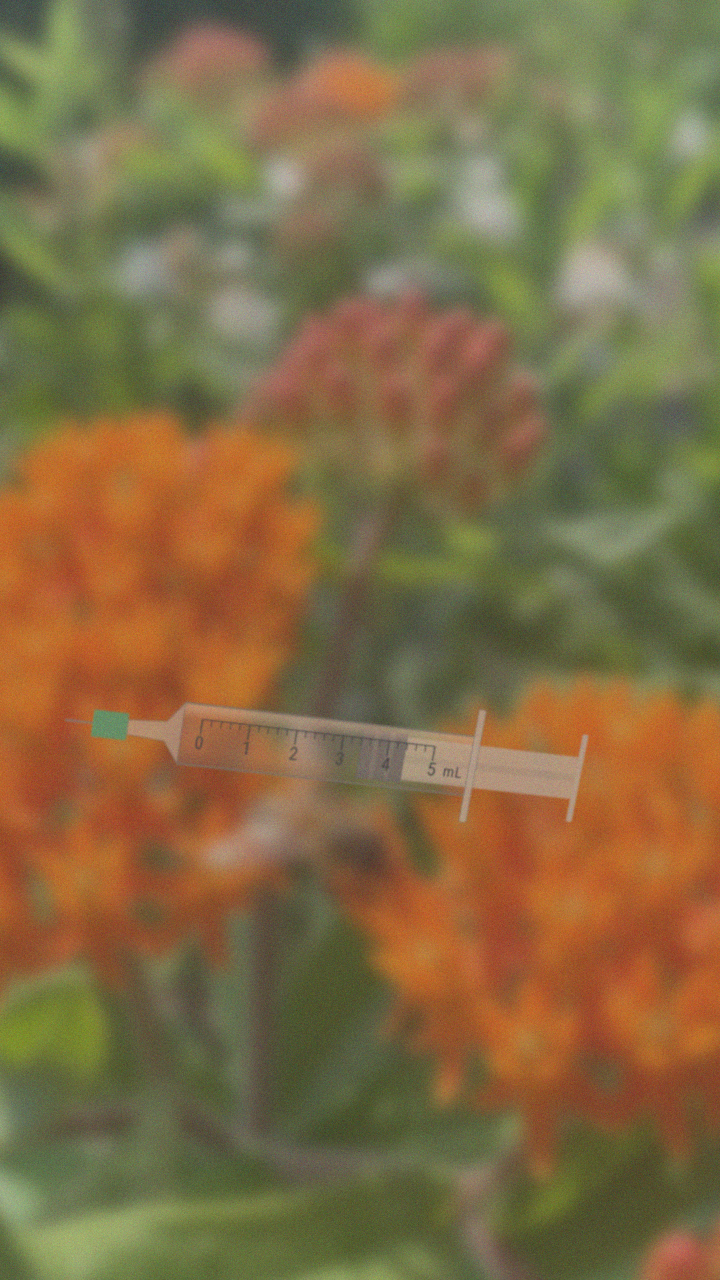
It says 3.4 mL
